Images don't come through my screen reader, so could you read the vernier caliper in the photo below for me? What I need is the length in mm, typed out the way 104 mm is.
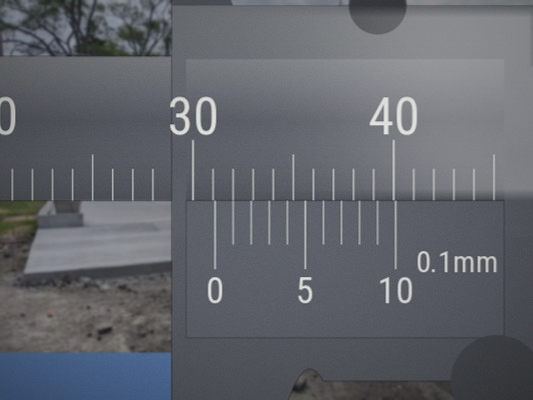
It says 31.1 mm
